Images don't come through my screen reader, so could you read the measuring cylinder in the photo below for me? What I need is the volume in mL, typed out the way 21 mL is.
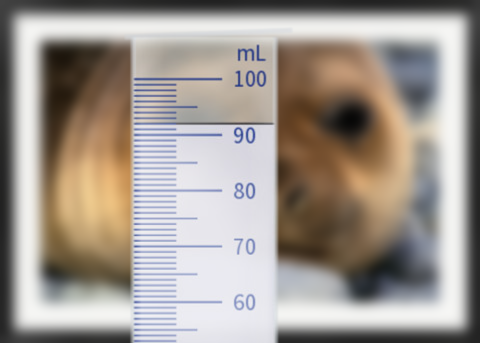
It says 92 mL
